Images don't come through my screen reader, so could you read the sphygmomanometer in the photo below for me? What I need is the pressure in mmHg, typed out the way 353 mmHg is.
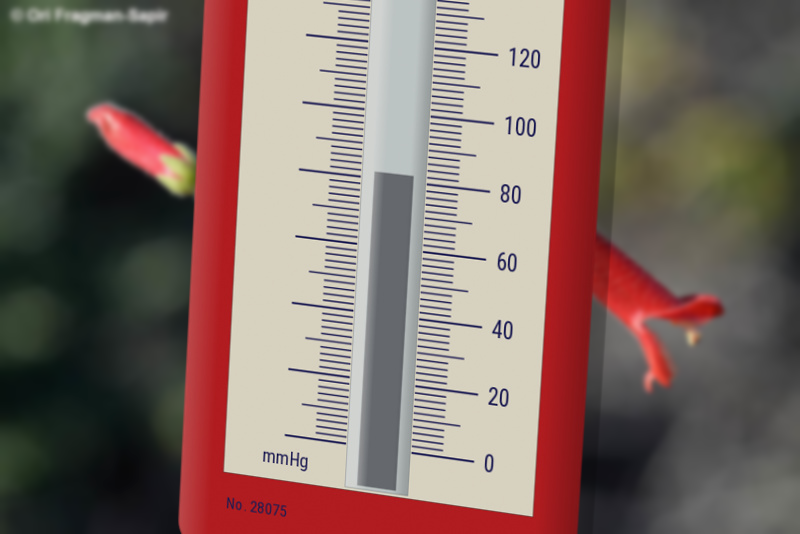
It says 82 mmHg
